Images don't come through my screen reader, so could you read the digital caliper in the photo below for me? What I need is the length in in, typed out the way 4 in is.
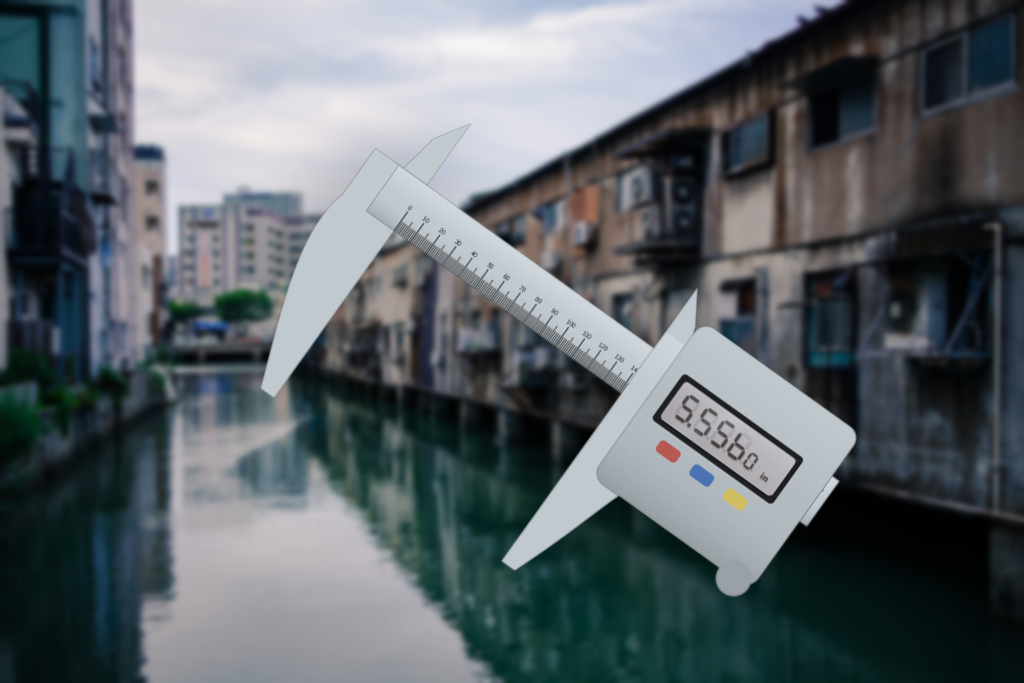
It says 5.5560 in
